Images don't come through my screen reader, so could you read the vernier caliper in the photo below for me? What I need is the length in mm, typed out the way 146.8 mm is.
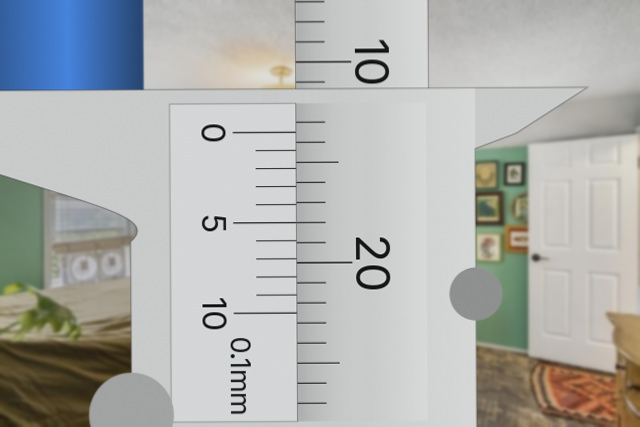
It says 13.5 mm
